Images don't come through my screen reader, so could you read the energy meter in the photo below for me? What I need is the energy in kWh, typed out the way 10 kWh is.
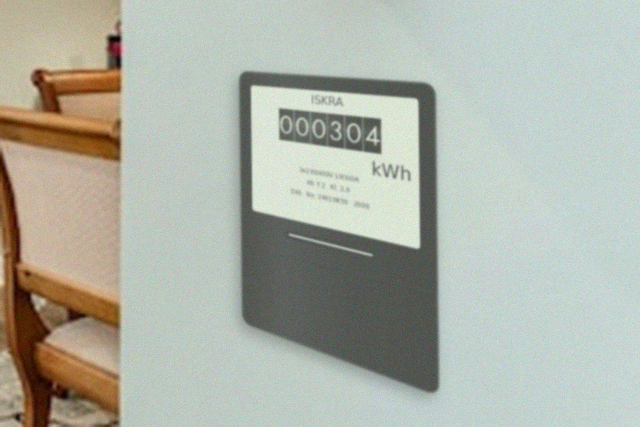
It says 304 kWh
